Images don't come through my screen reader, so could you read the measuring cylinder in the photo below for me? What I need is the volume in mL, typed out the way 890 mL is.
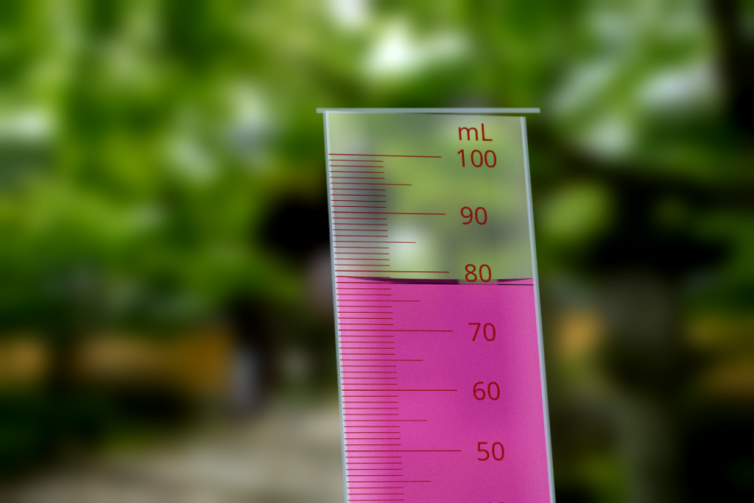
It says 78 mL
